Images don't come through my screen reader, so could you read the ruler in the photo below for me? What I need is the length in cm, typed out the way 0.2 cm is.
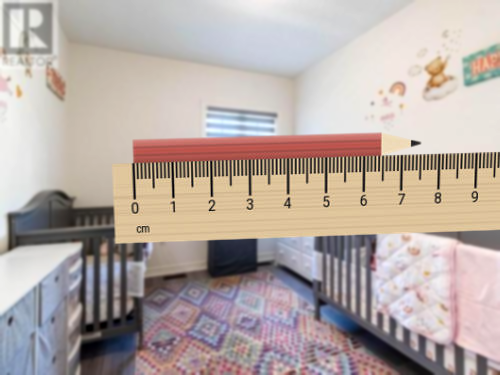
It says 7.5 cm
